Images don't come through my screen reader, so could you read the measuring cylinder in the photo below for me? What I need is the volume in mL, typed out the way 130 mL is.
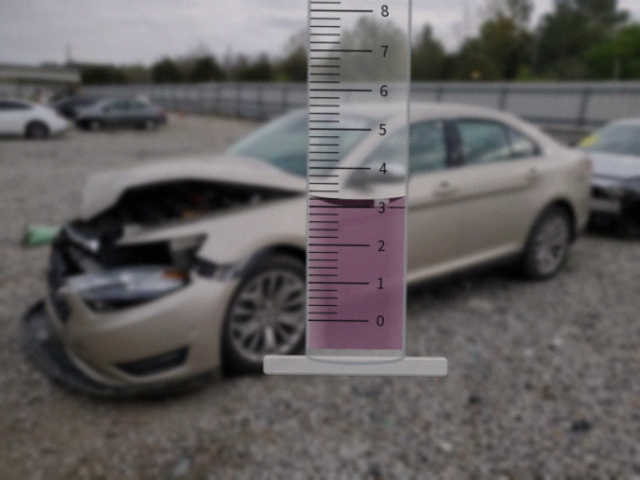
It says 3 mL
